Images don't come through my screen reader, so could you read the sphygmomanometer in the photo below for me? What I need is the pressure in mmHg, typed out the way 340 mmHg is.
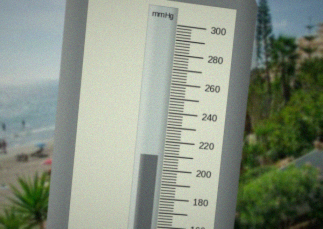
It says 210 mmHg
